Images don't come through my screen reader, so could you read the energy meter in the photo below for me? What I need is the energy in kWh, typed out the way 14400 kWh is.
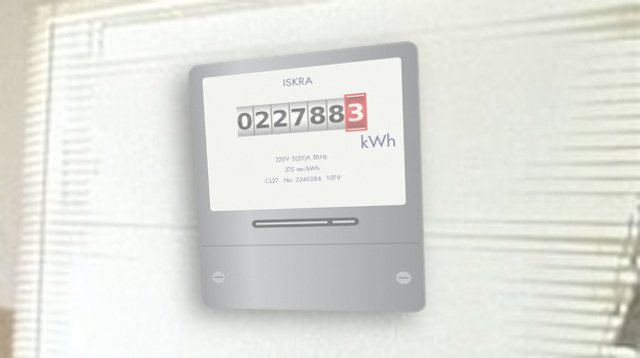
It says 22788.3 kWh
